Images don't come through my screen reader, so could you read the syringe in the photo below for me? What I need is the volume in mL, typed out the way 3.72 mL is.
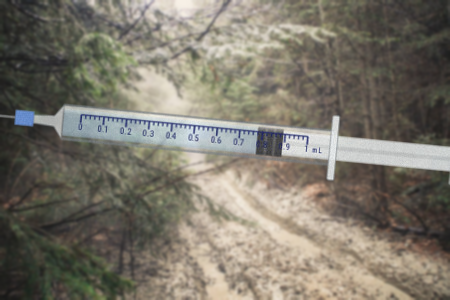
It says 0.78 mL
